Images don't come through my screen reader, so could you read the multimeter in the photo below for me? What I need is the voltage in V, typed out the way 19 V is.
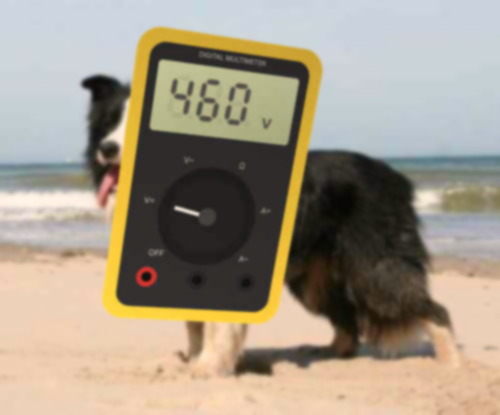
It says 460 V
